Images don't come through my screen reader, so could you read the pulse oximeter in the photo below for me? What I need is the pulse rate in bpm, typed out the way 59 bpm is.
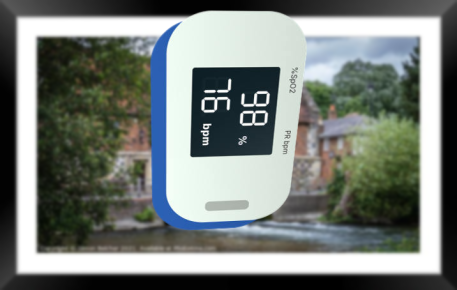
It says 76 bpm
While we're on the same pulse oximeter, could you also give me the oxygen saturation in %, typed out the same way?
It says 98 %
